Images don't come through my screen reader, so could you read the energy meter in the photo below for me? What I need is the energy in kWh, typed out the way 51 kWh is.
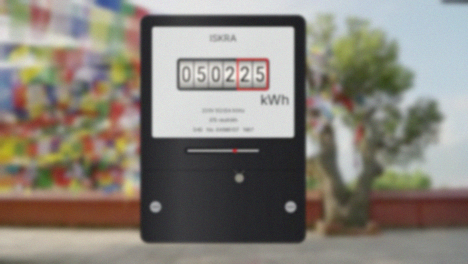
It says 502.25 kWh
